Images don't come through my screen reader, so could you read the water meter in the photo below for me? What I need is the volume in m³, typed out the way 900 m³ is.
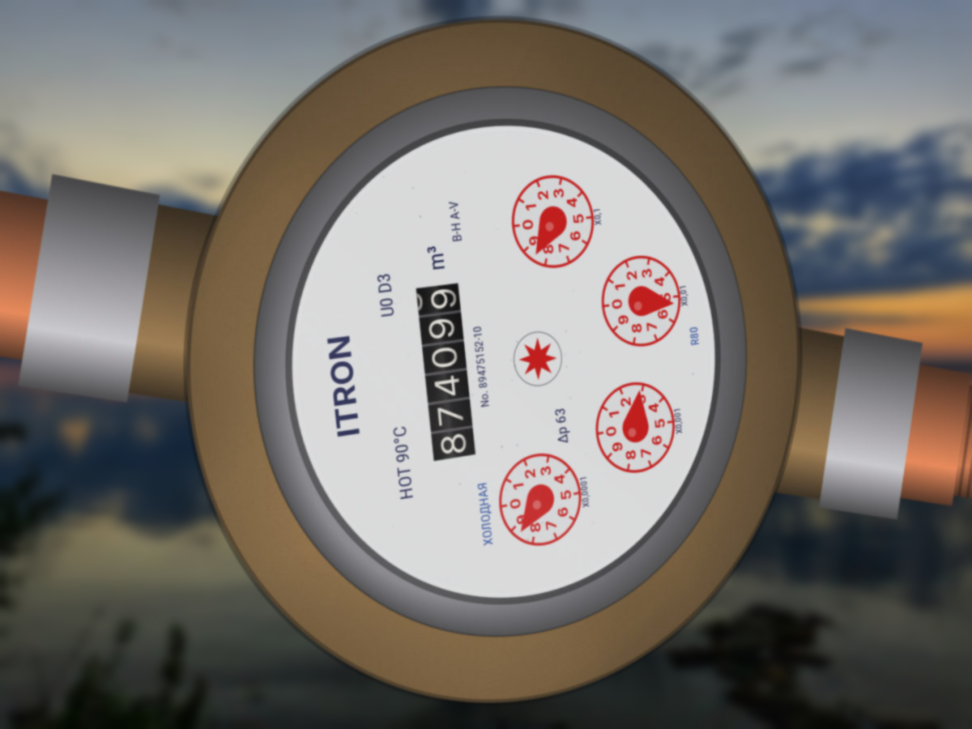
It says 874098.8528 m³
